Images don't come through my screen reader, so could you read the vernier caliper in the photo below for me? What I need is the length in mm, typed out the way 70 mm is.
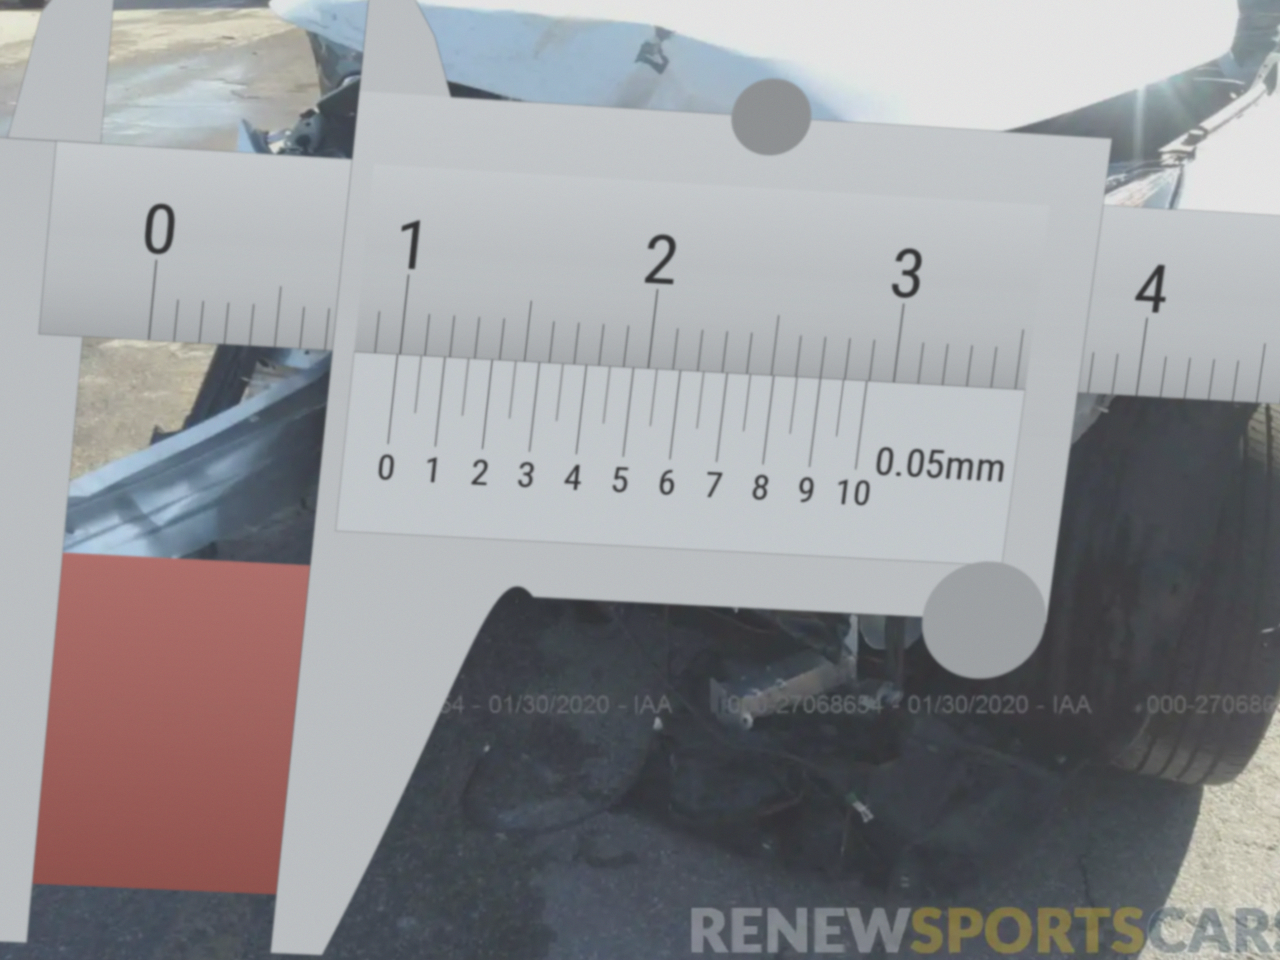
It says 9.9 mm
